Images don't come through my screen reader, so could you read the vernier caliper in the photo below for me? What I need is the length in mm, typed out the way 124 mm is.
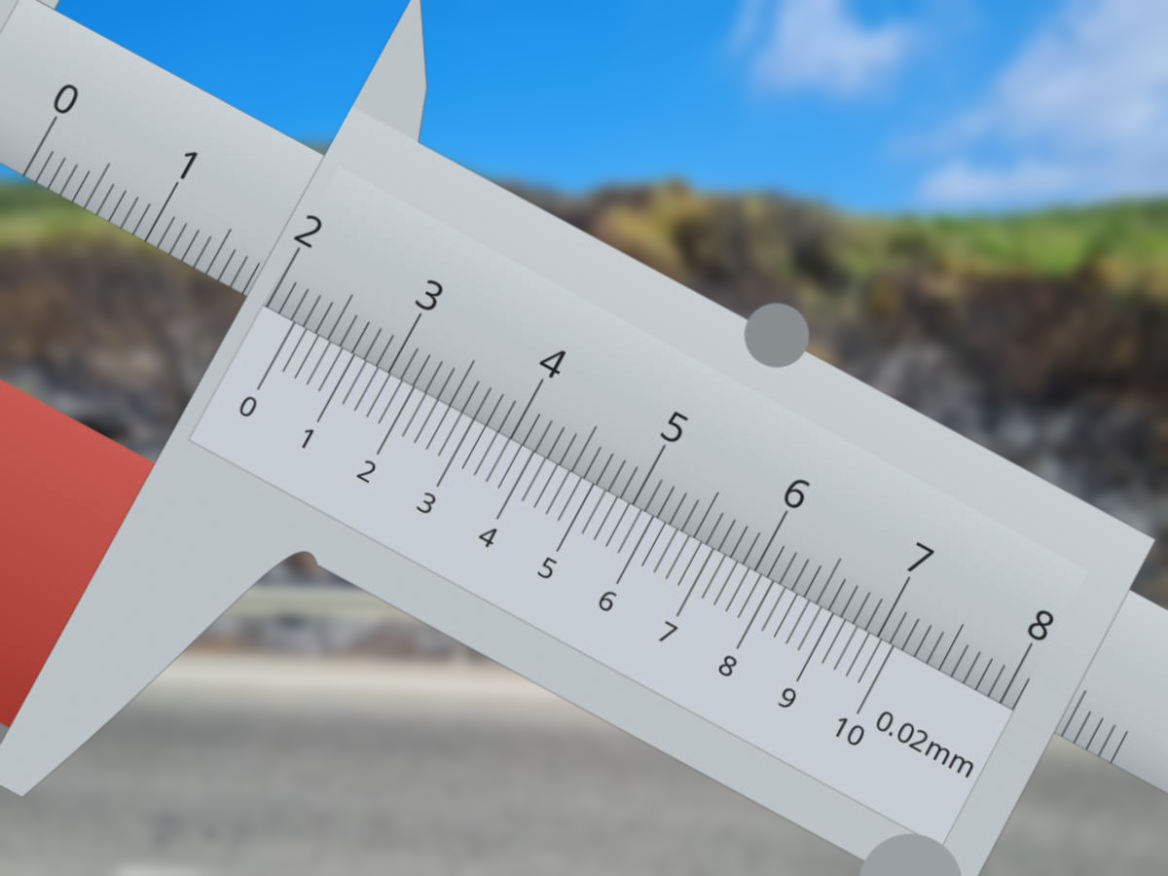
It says 22.3 mm
